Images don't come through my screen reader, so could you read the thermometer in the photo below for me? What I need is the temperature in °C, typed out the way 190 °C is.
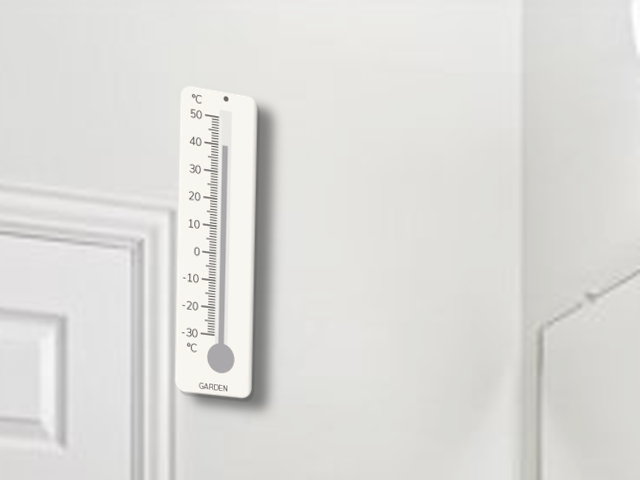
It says 40 °C
